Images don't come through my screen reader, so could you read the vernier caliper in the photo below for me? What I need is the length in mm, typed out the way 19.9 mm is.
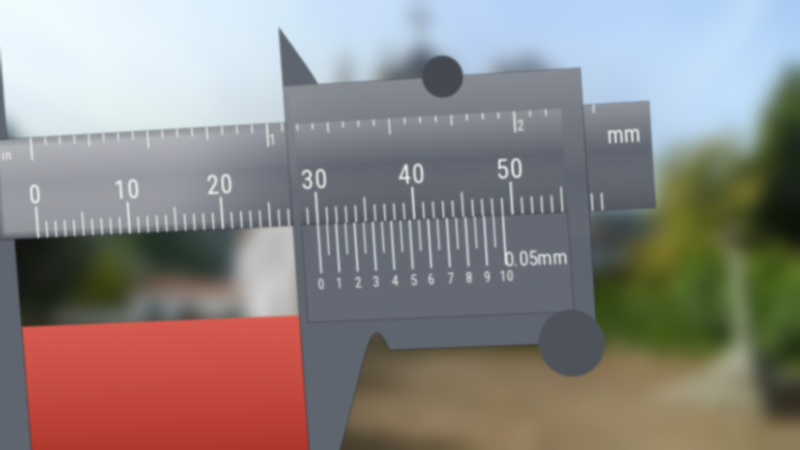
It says 30.0 mm
